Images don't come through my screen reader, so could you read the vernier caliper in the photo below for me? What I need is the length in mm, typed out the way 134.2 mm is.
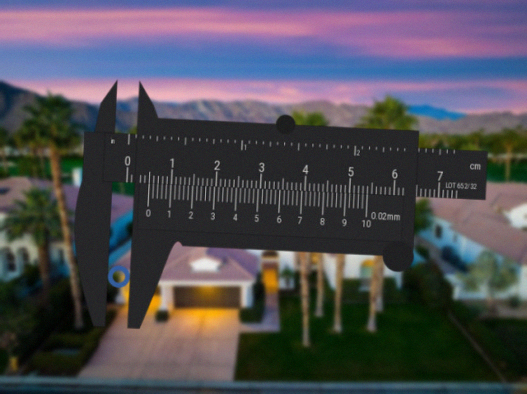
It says 5.0 mm
